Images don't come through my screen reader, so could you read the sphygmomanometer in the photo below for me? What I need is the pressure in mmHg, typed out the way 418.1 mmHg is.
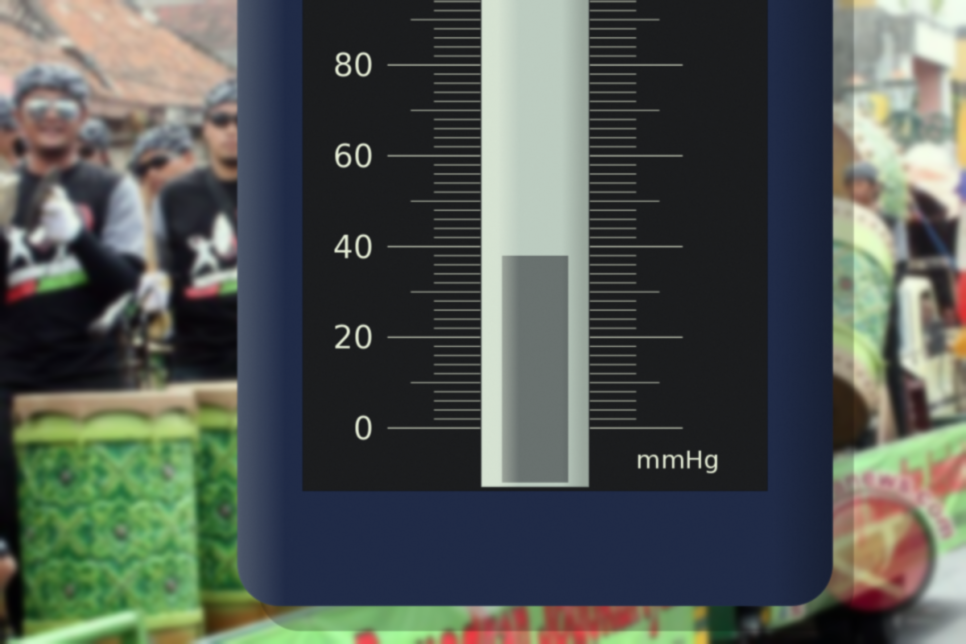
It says 38 mmHg
